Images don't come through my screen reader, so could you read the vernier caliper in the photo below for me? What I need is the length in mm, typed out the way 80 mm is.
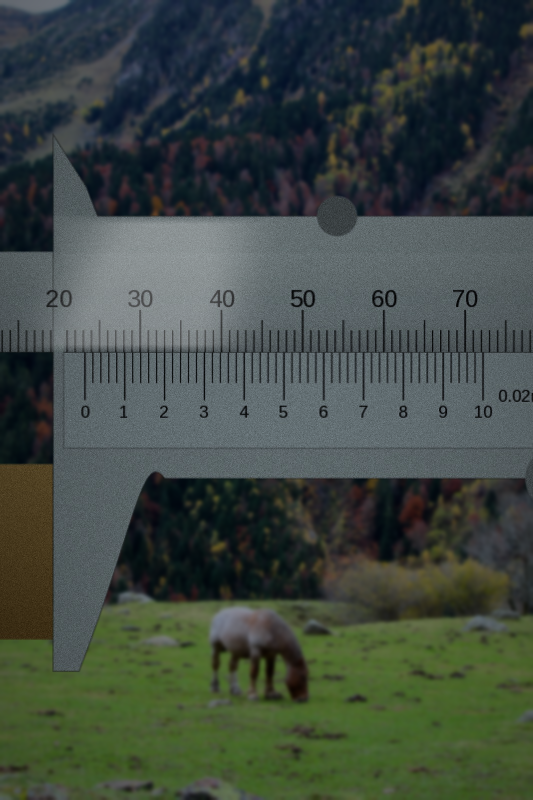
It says 23.2 mm
